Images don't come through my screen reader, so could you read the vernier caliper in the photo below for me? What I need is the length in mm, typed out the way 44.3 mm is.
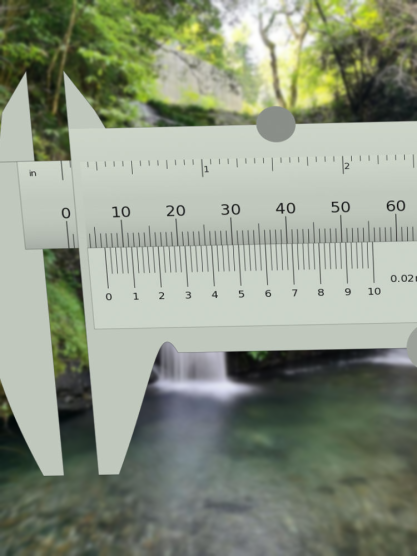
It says 6.6 mm
